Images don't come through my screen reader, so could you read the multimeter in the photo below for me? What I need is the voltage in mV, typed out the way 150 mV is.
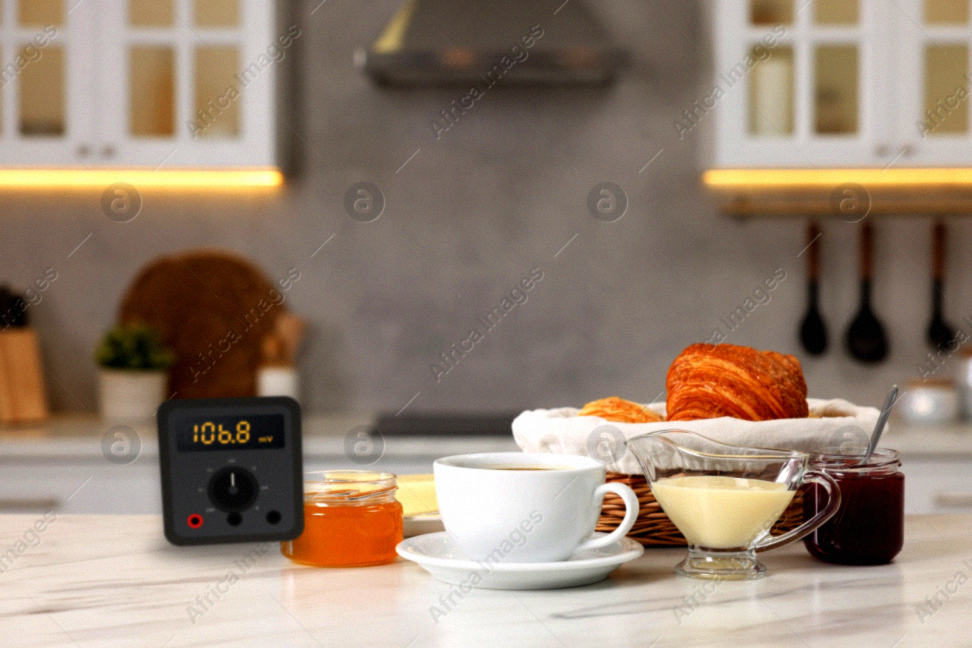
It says 106.8 mV
